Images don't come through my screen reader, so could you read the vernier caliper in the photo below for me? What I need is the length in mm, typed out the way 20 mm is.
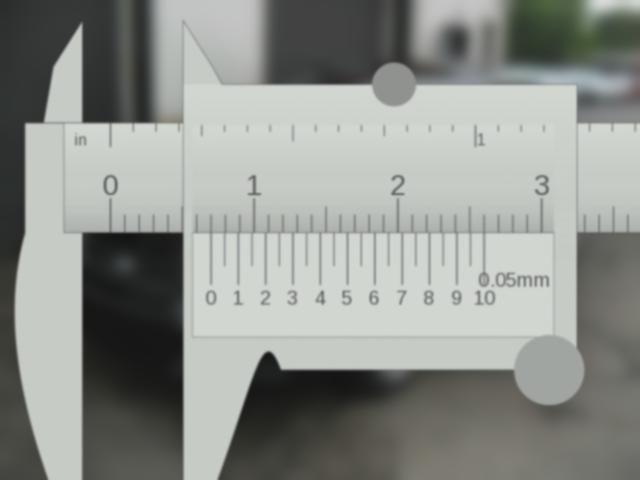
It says 7.0 mm
